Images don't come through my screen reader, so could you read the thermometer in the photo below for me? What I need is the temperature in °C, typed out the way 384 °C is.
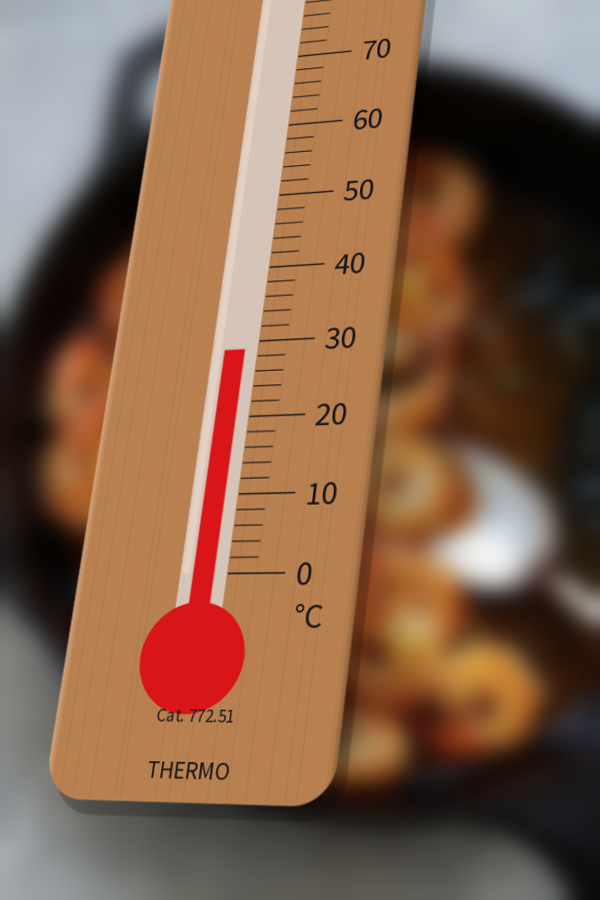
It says 29 °C
